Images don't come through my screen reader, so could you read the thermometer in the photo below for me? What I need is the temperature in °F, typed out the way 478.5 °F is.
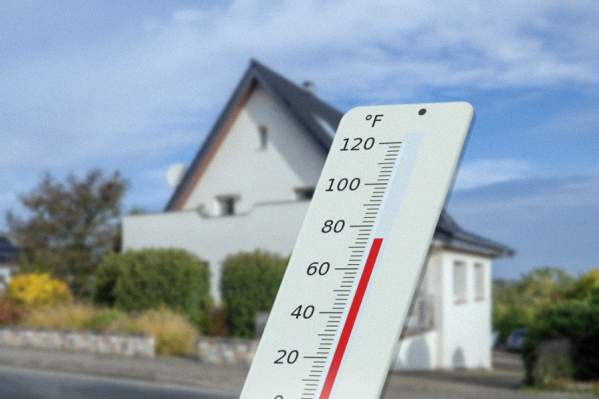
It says 74 °F
